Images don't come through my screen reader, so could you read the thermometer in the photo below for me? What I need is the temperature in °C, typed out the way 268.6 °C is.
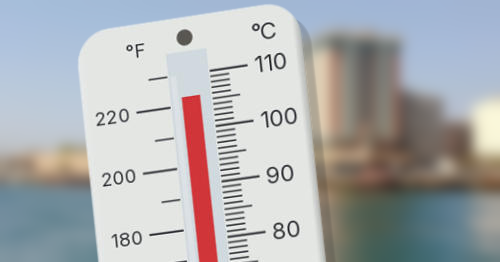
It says 106 °C
